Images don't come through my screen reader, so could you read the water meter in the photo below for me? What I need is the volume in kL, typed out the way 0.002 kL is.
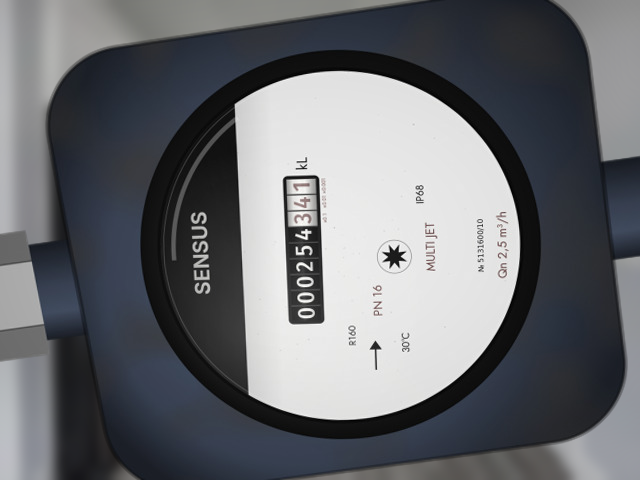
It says 254.341 kL
